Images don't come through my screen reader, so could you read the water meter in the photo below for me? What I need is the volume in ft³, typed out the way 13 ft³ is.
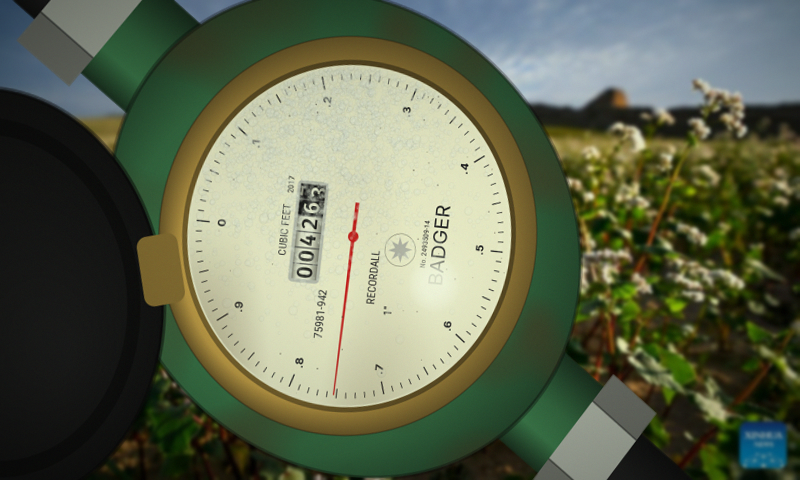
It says 4262.75 ft³
